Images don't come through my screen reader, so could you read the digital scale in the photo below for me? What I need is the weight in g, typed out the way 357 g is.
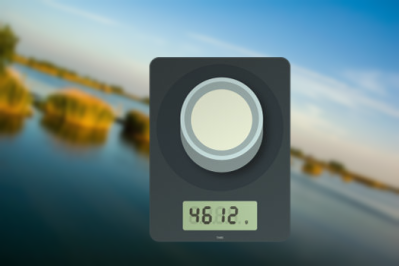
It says 4612 g
